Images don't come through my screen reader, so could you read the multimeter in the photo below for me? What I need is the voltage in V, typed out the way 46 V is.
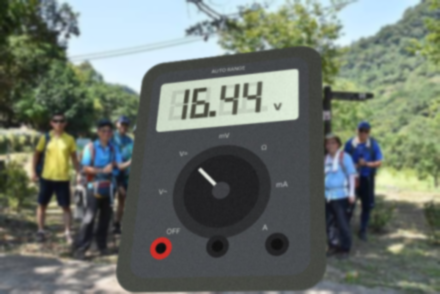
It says 16.44 V
